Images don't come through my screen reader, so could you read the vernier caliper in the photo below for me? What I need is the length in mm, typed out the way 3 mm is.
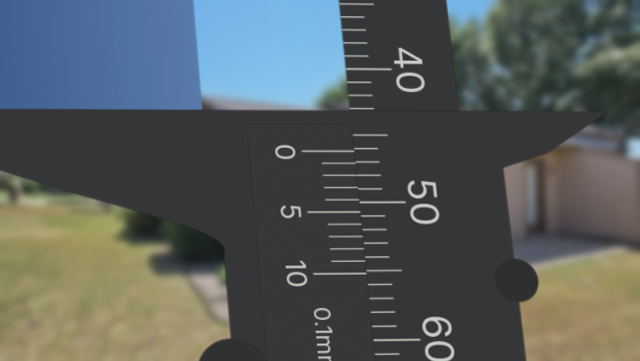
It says 46.2 mm
